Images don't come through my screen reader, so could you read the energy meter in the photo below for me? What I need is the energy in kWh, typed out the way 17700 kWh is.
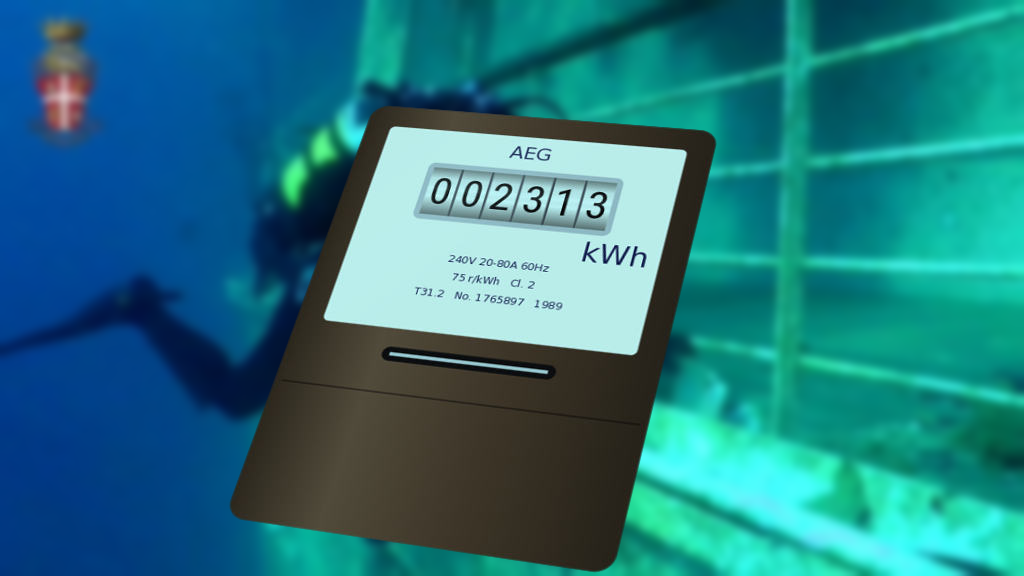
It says 2313 kWh
